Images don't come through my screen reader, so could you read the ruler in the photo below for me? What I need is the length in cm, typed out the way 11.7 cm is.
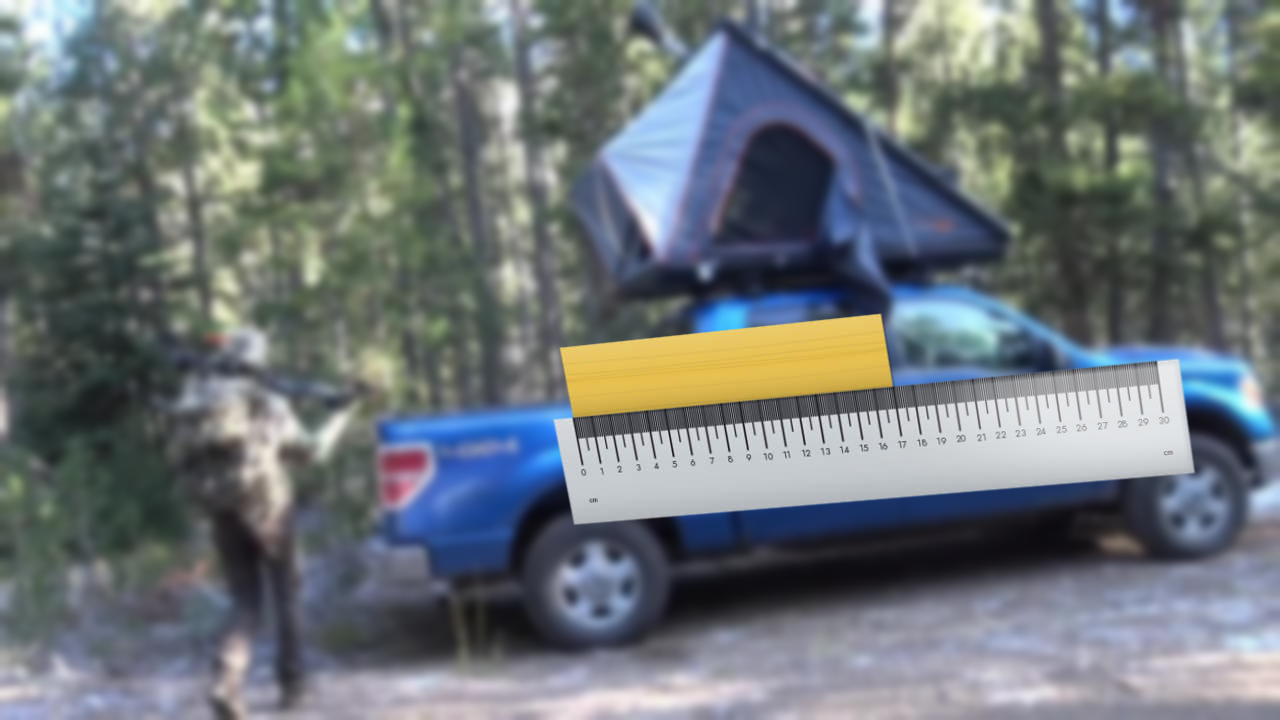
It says 17 cm
